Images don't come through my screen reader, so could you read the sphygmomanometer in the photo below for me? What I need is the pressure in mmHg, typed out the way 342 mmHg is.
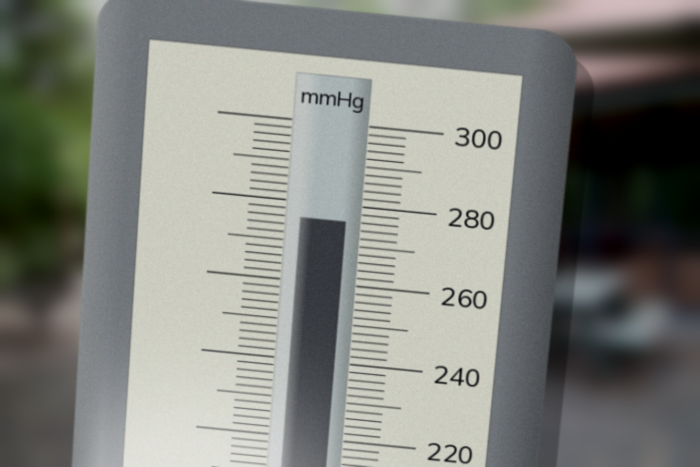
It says 276 mmHg
